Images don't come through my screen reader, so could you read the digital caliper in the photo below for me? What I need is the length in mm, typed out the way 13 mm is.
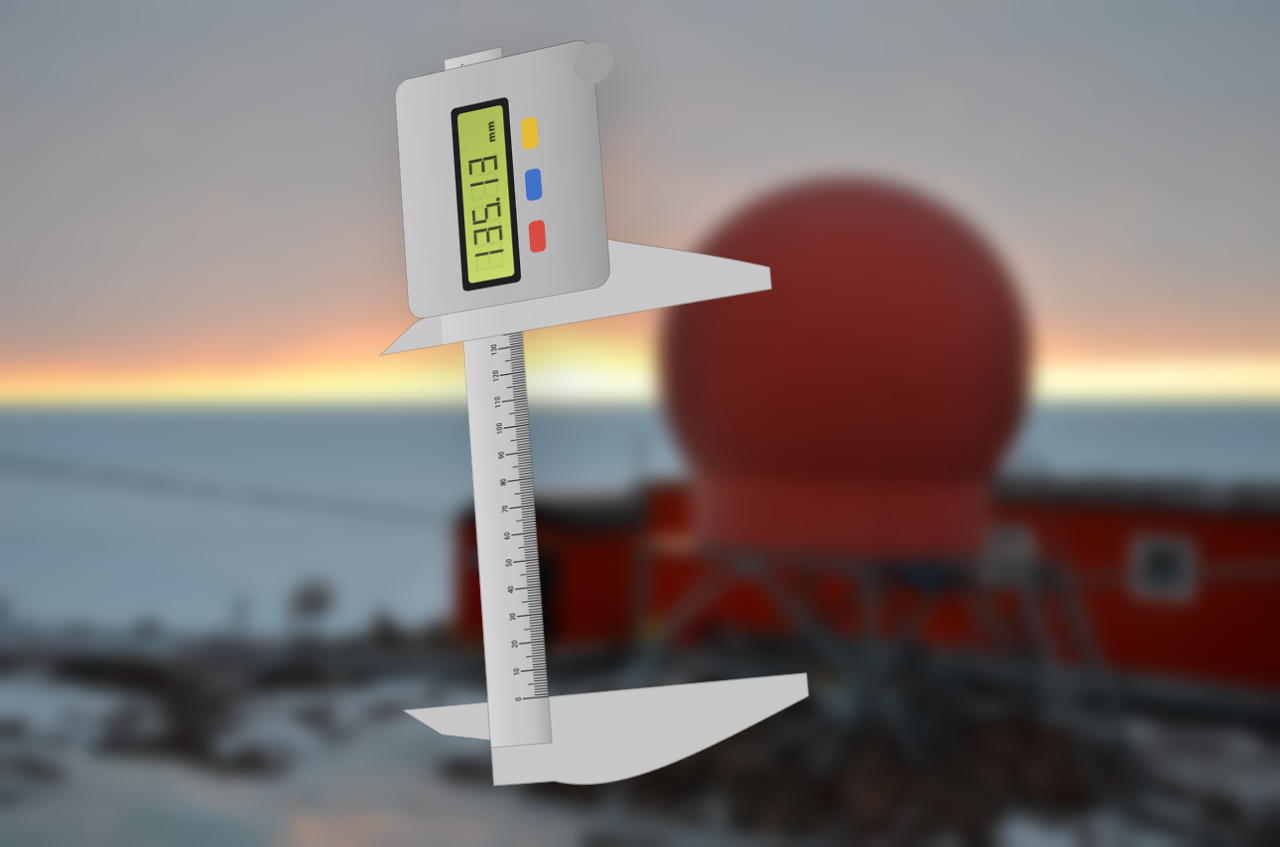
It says 135.13 mm
